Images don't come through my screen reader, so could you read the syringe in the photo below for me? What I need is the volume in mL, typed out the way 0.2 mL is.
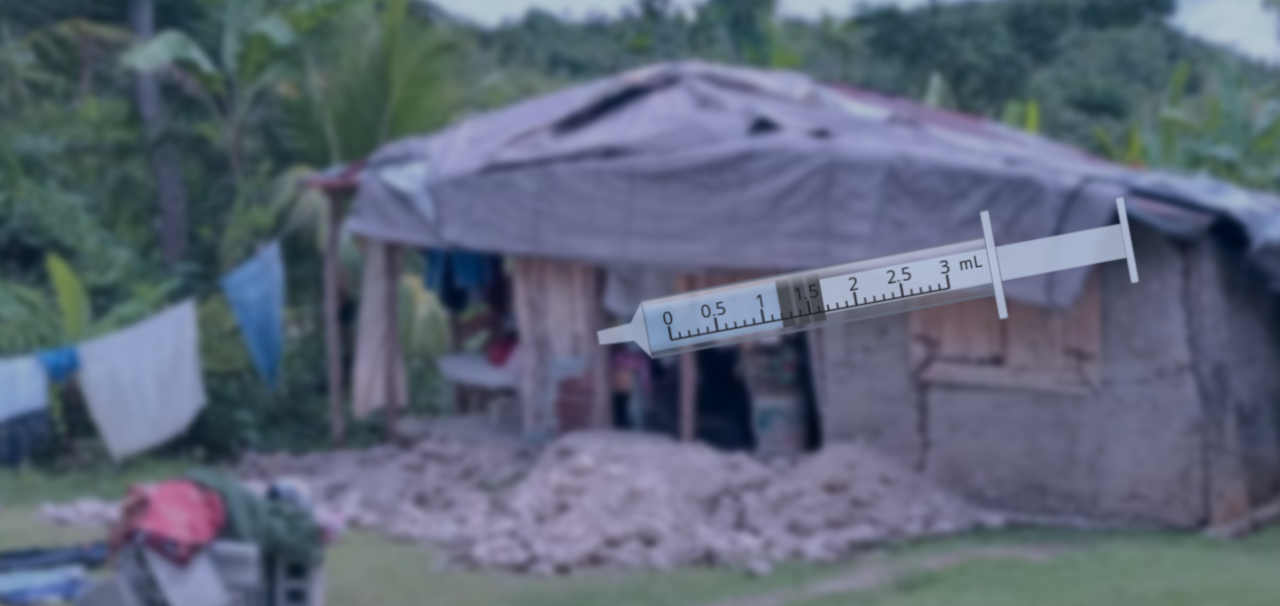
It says 1.2 mL
